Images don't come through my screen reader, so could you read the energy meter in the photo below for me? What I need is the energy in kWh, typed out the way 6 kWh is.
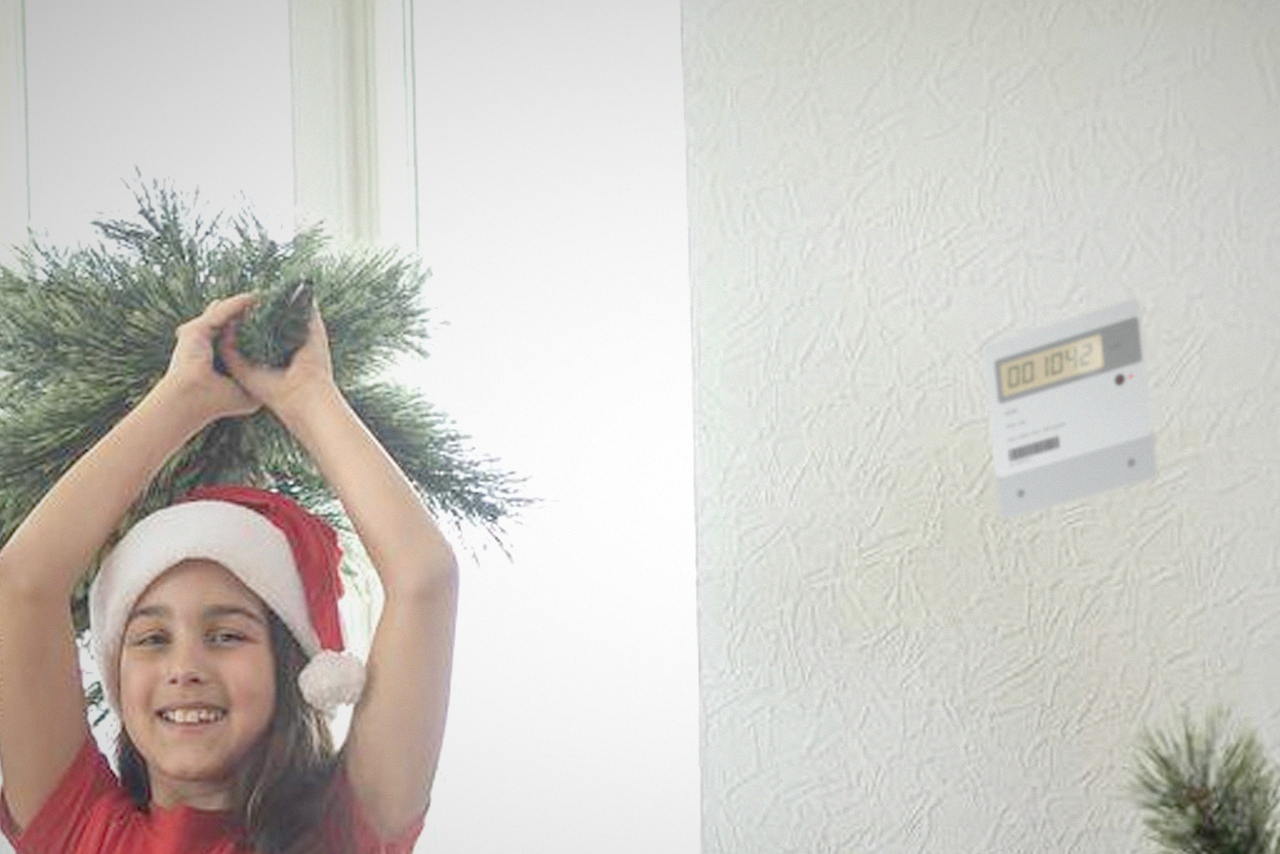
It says 1042 kWh
